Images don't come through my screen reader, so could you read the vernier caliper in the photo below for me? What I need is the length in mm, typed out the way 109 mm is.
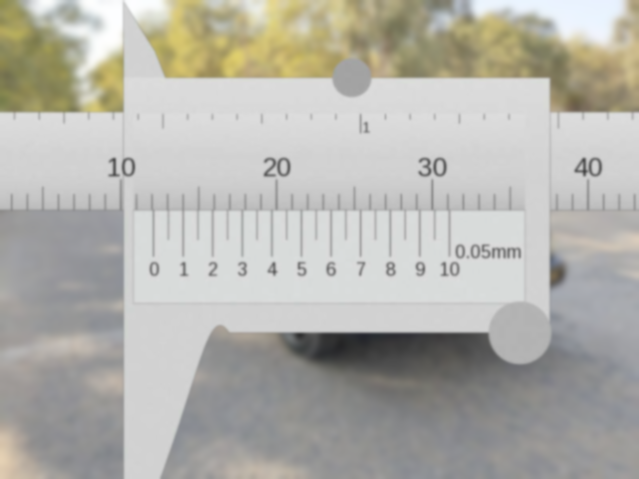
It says 12.1 mm
